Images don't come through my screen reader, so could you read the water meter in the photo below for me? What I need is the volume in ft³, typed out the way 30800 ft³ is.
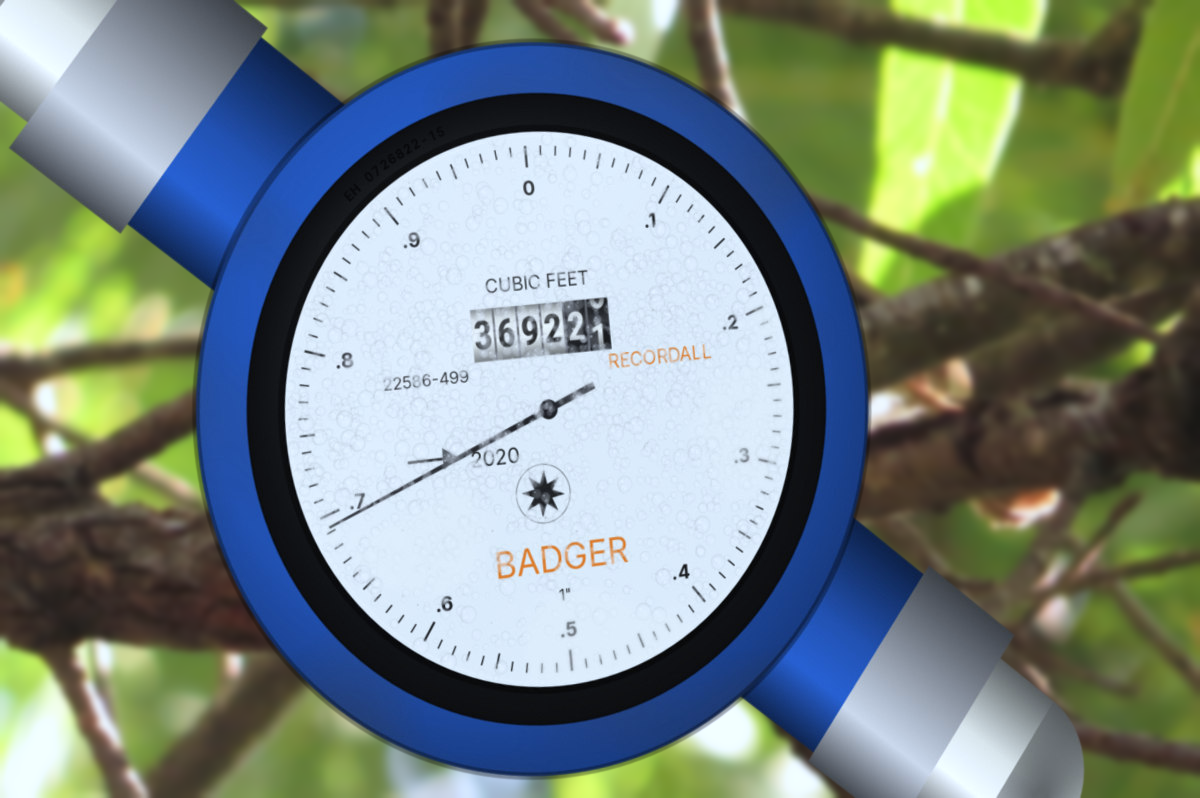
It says 369220.69 ft³
